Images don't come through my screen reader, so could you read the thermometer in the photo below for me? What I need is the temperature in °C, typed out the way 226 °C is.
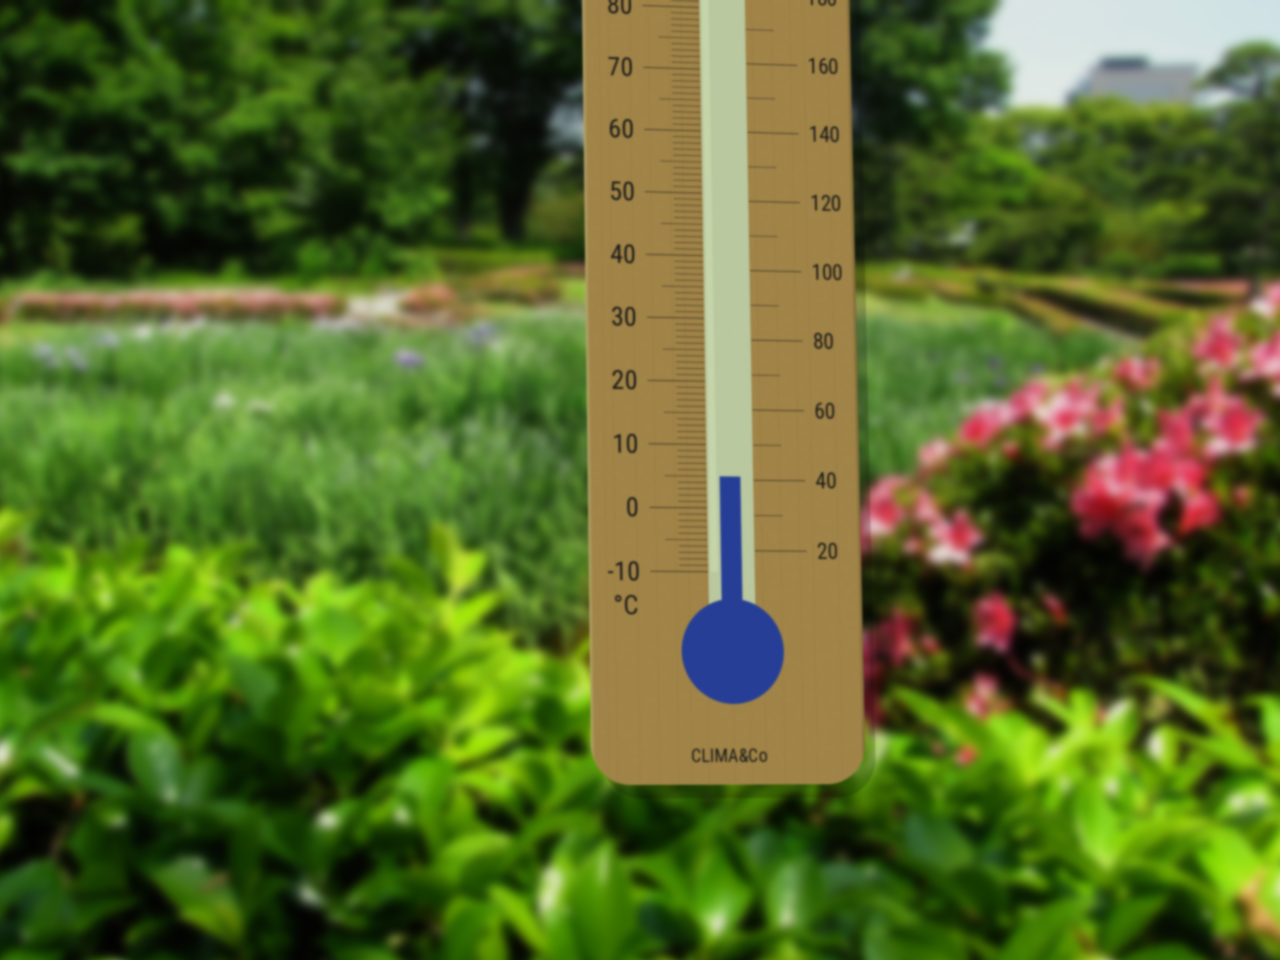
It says 5 °C
